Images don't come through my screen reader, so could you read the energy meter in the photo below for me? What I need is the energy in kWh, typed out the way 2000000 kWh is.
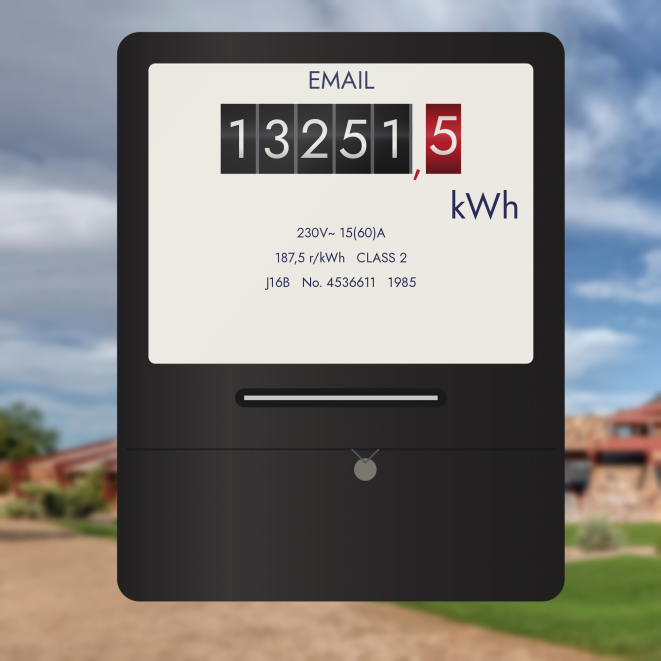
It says 13251.5 kWh
